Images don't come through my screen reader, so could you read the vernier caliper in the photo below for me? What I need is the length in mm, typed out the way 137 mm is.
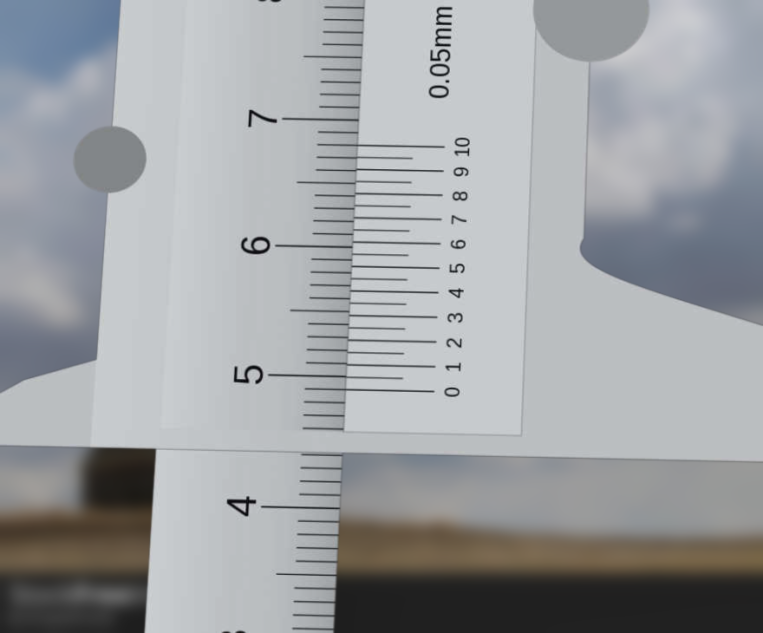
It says 49.0 mm
